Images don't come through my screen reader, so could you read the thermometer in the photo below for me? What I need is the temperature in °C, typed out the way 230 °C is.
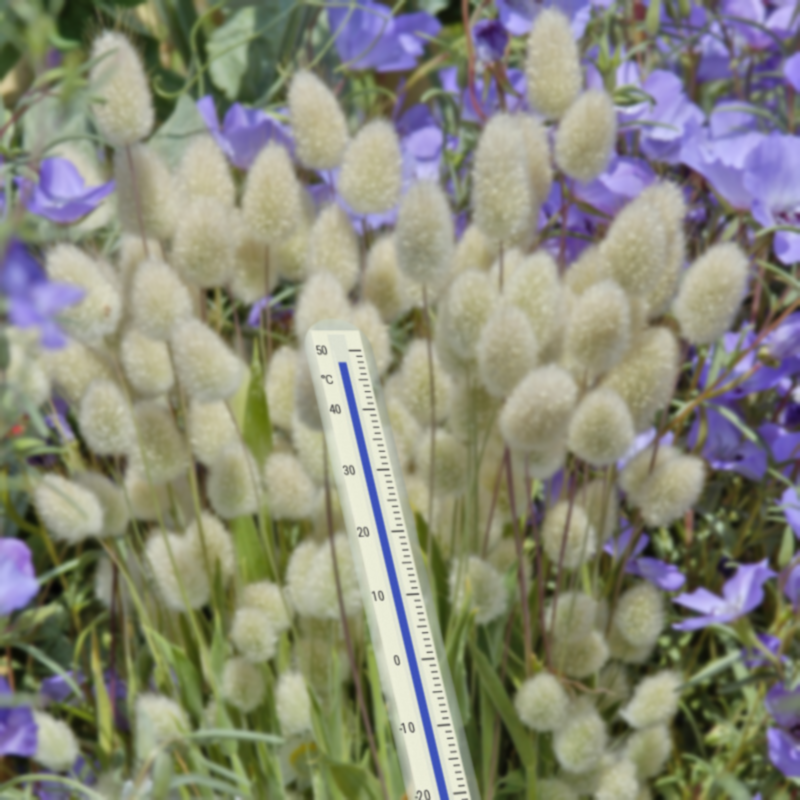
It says 48 °C
